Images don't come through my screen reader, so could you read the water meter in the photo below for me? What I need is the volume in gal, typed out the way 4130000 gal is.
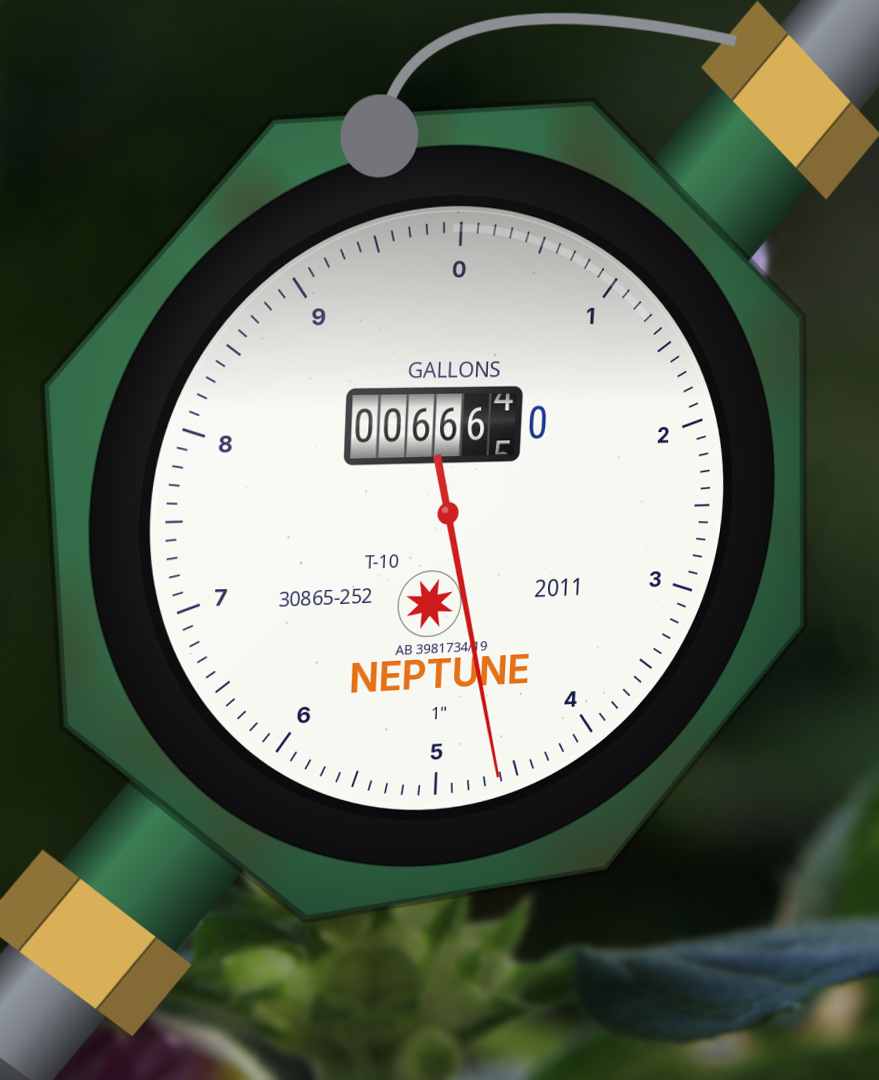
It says 66644.6 gal
